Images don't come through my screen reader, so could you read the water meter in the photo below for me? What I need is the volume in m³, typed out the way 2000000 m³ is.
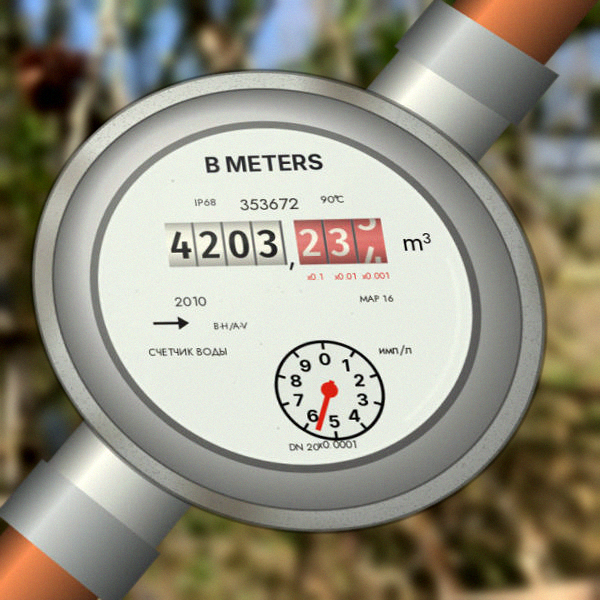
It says 4203.2335 m³
